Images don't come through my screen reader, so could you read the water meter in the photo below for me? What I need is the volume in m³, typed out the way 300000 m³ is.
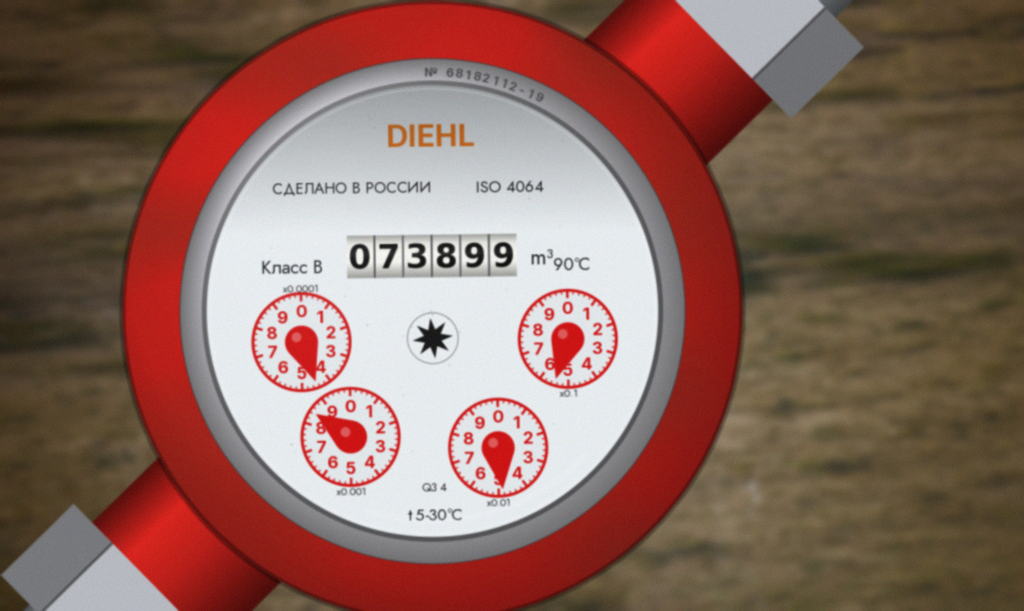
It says 73899.5484 m³
